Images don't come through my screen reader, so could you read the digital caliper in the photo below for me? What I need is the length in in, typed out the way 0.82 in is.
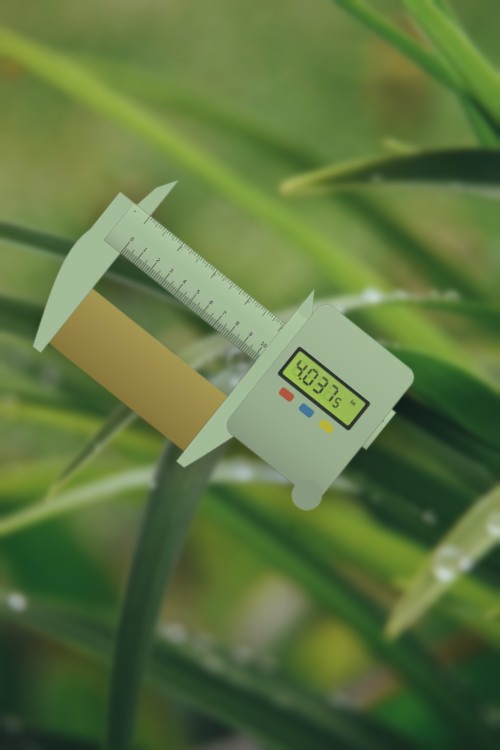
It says 4.0375 in
